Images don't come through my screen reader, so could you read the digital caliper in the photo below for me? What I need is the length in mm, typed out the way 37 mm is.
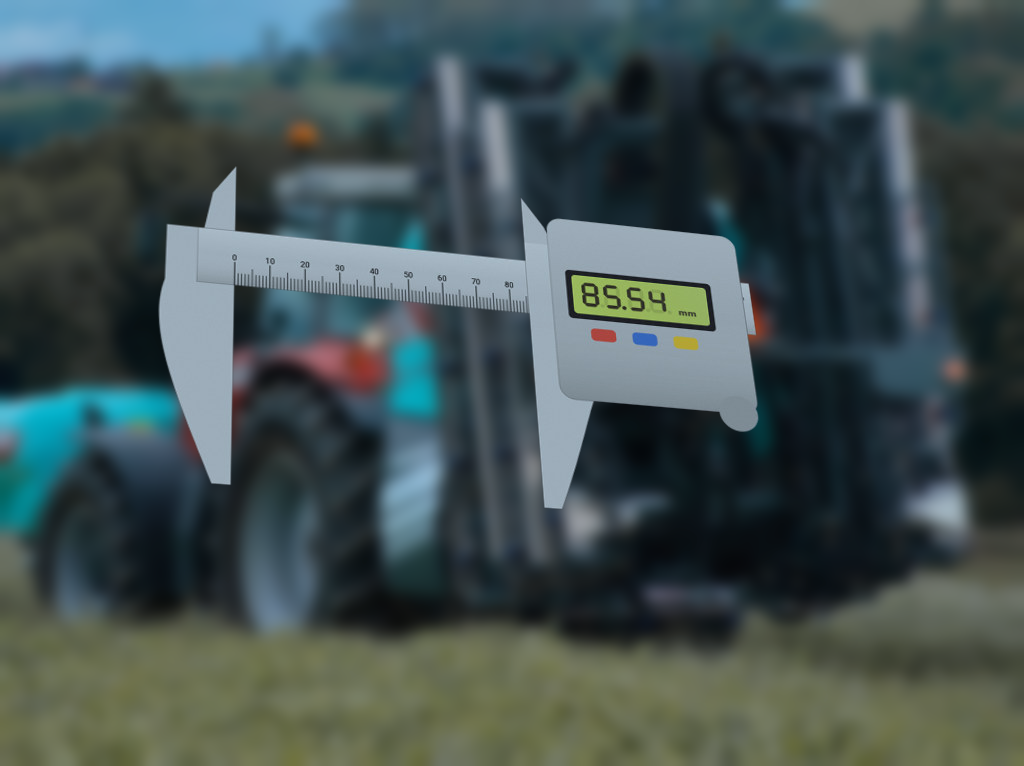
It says 85.54 mm
